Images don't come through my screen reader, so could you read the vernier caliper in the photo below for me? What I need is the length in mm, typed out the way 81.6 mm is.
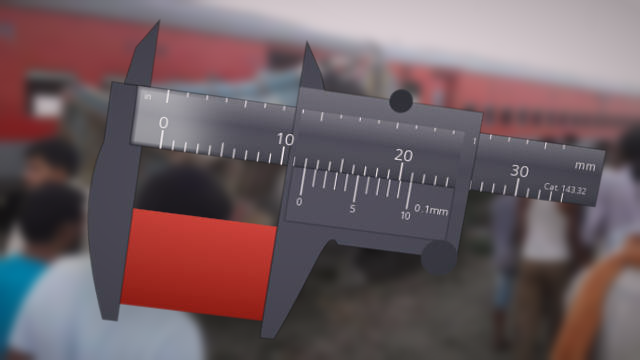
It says 12.0 mm
